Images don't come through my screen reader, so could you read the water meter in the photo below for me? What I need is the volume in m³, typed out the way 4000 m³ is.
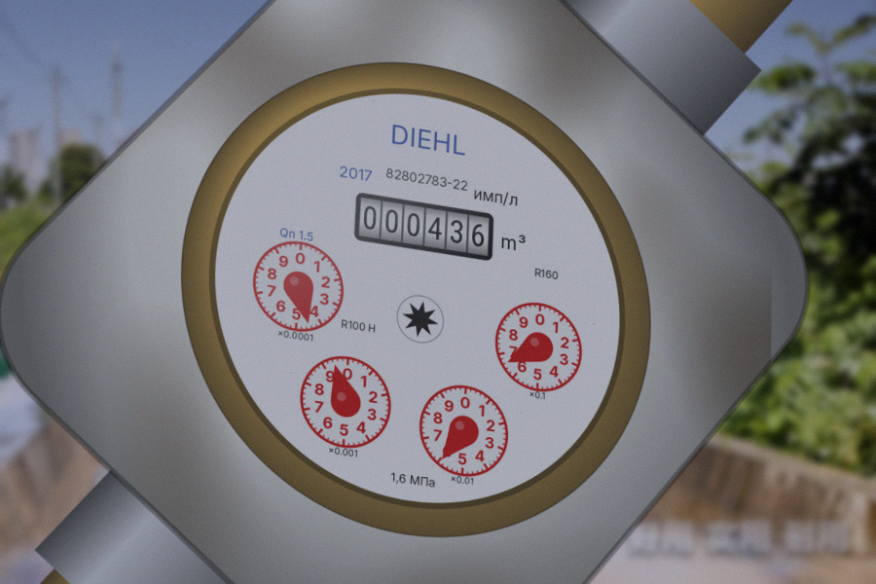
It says 436.6594 m³
